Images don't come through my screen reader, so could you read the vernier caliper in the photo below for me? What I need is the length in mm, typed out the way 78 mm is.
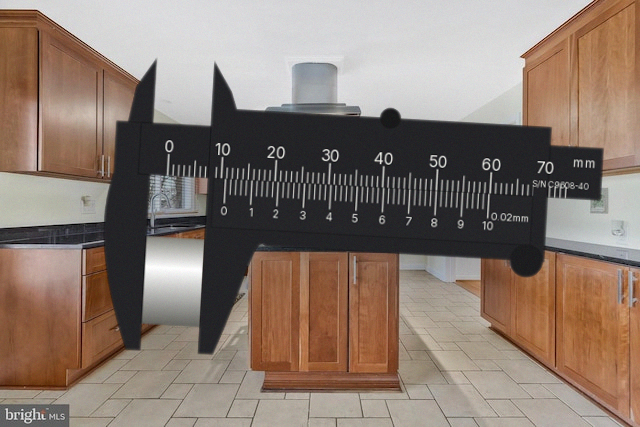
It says 10.8 mm
